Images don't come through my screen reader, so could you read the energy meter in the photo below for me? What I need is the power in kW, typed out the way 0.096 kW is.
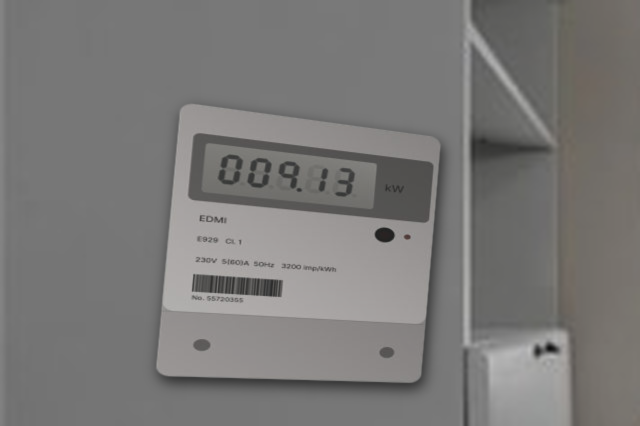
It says 9.13 kW
